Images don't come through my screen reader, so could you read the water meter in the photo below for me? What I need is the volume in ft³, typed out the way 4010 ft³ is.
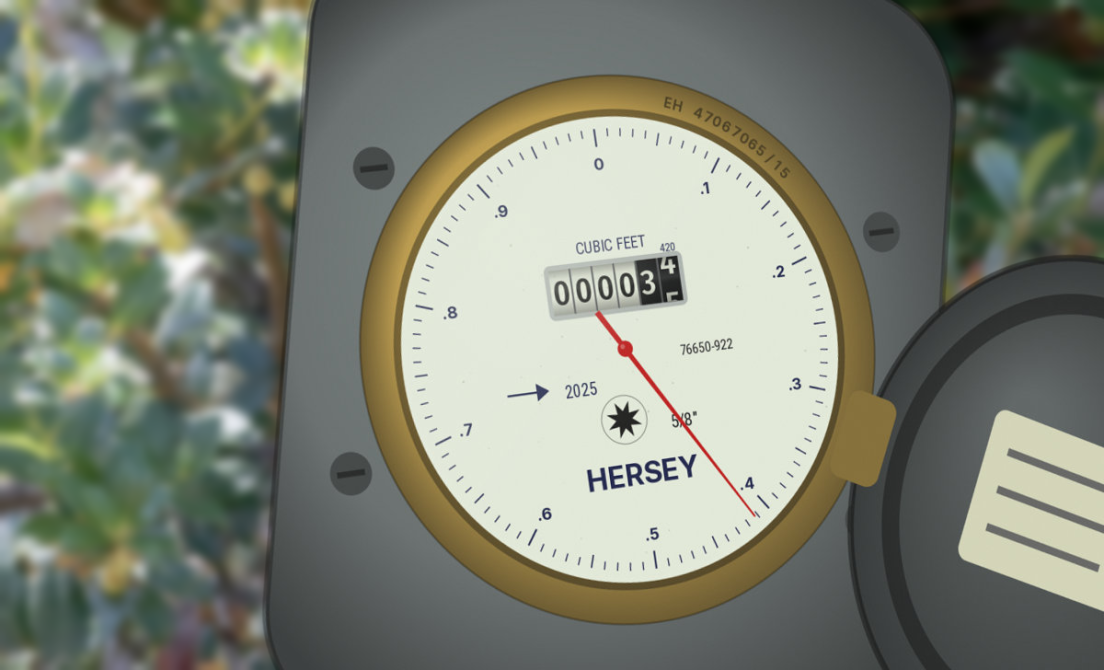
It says 34.41 ft³
